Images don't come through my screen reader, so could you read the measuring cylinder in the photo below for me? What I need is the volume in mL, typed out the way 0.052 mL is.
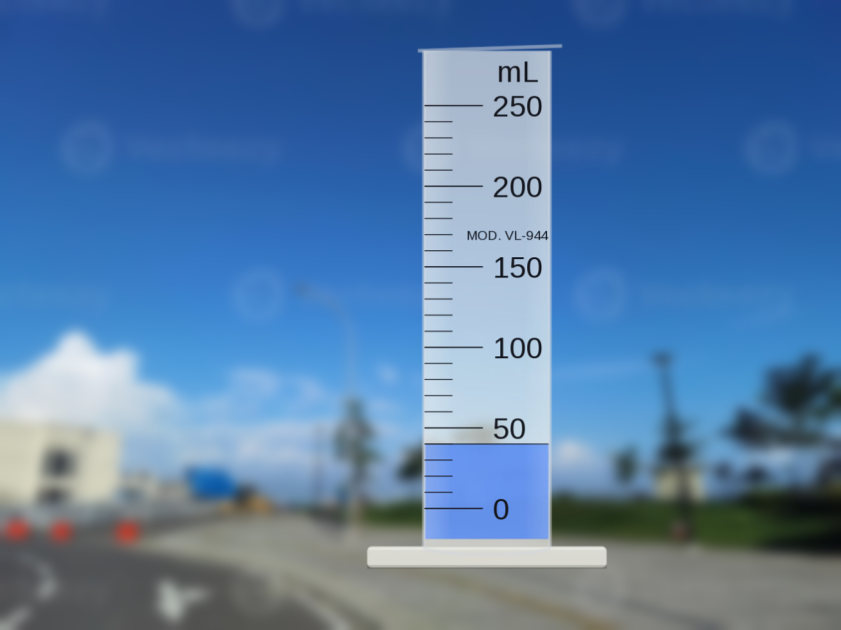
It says 40 mL
